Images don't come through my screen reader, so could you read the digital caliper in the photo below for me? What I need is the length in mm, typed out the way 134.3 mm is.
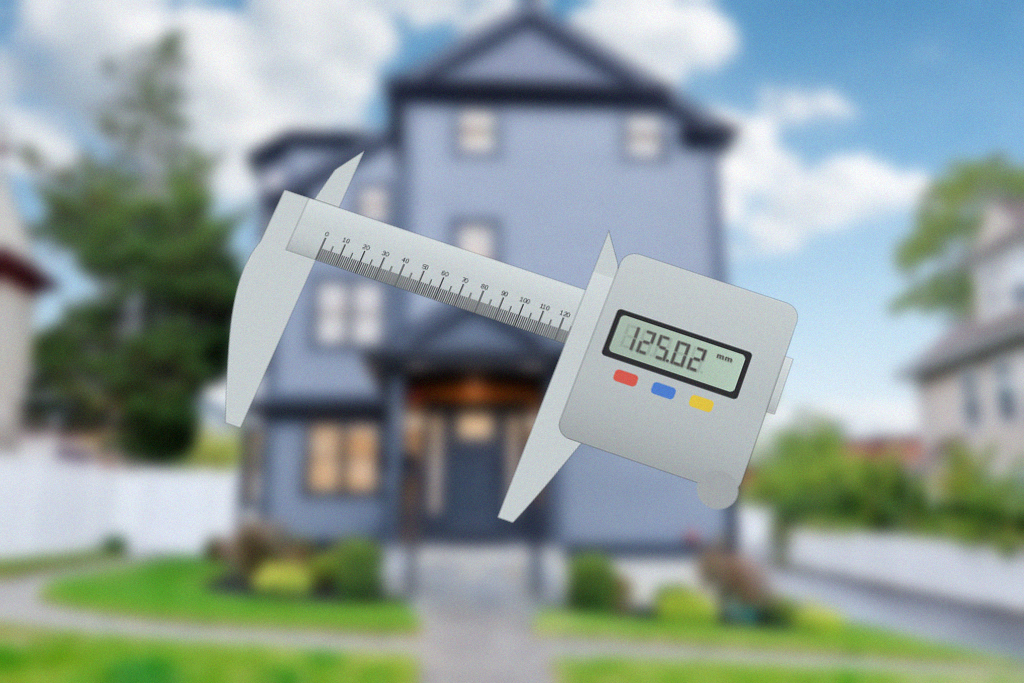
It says 125.02 mm
